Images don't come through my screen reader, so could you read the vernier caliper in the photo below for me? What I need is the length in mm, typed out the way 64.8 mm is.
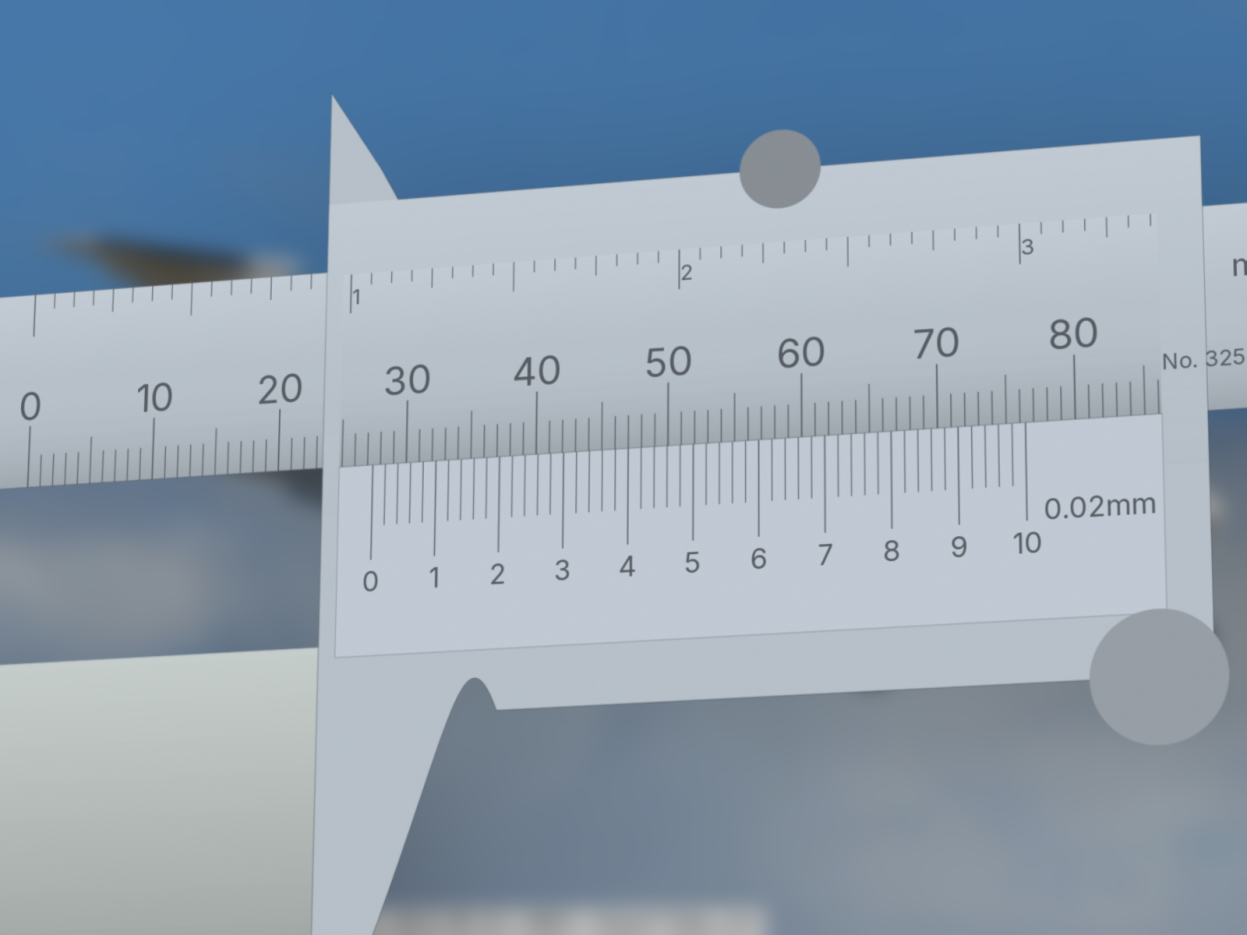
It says 27.4 mm
